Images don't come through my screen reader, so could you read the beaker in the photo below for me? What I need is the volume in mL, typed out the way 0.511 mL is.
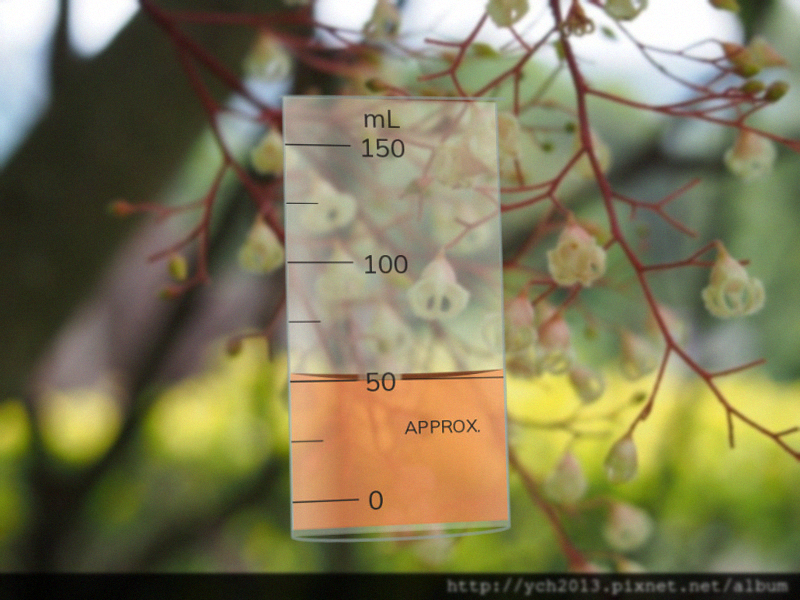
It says 50 mL
